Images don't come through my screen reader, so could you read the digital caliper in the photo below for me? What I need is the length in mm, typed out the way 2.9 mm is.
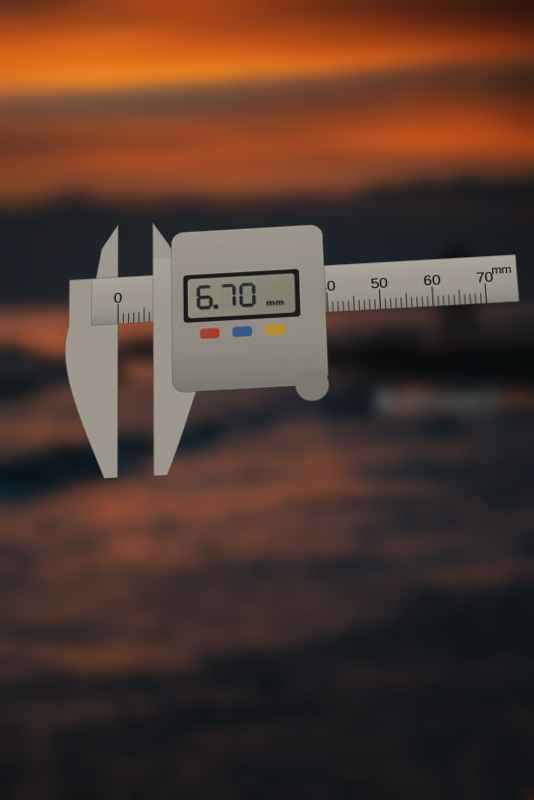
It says 6.70 mm
